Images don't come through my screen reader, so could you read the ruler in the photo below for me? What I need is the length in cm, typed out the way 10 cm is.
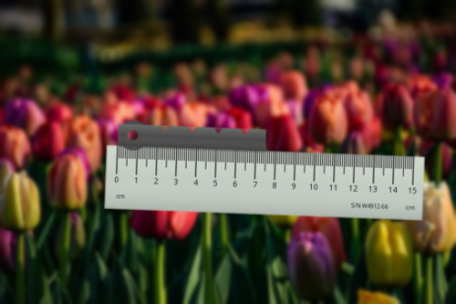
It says 7.5 cm
